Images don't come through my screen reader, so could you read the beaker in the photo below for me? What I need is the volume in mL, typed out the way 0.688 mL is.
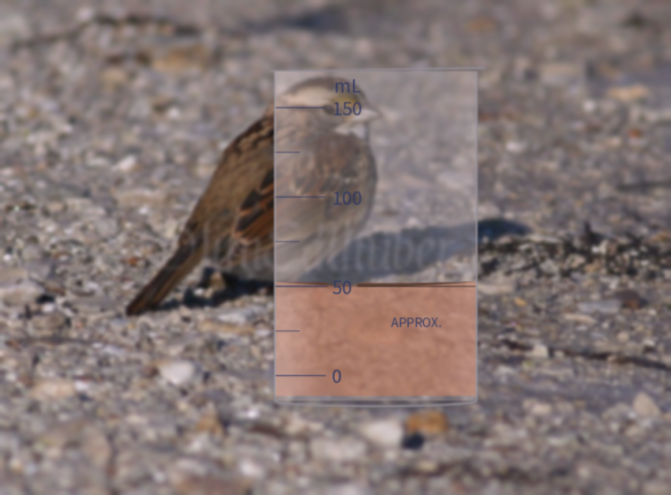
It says 50 mL
